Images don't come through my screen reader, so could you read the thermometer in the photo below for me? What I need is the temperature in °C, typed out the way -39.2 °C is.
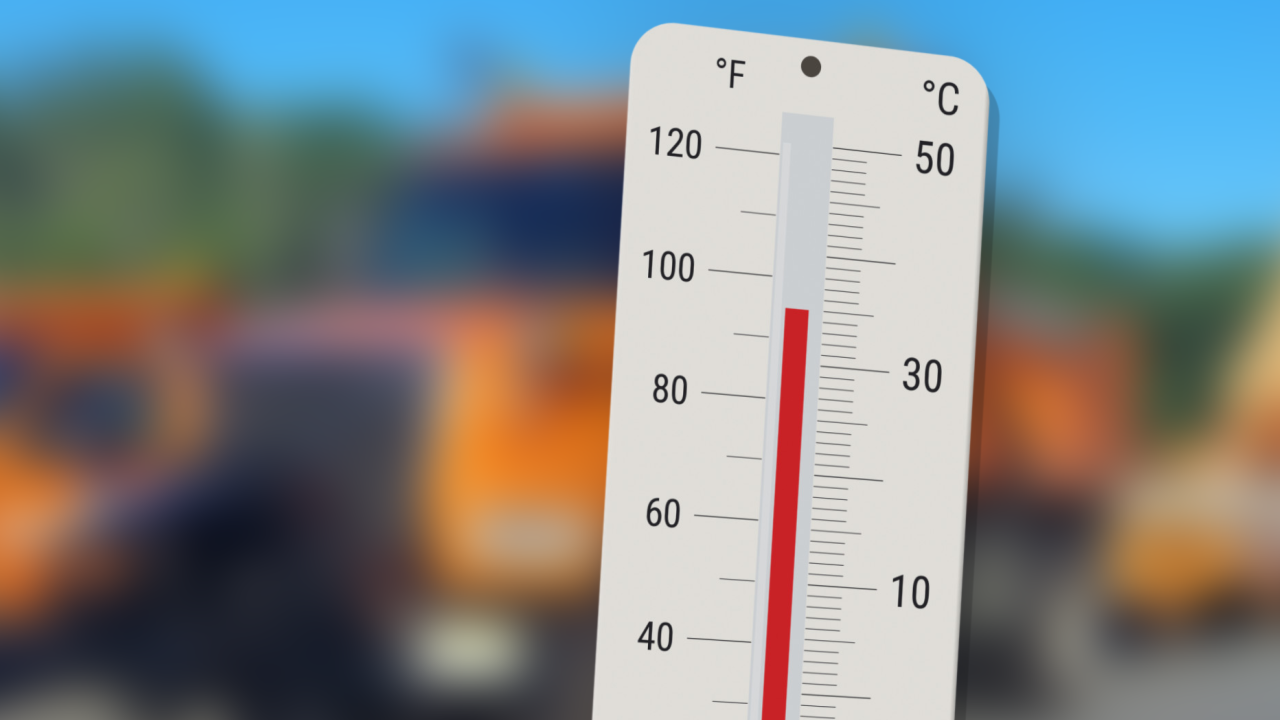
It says 35 °C
